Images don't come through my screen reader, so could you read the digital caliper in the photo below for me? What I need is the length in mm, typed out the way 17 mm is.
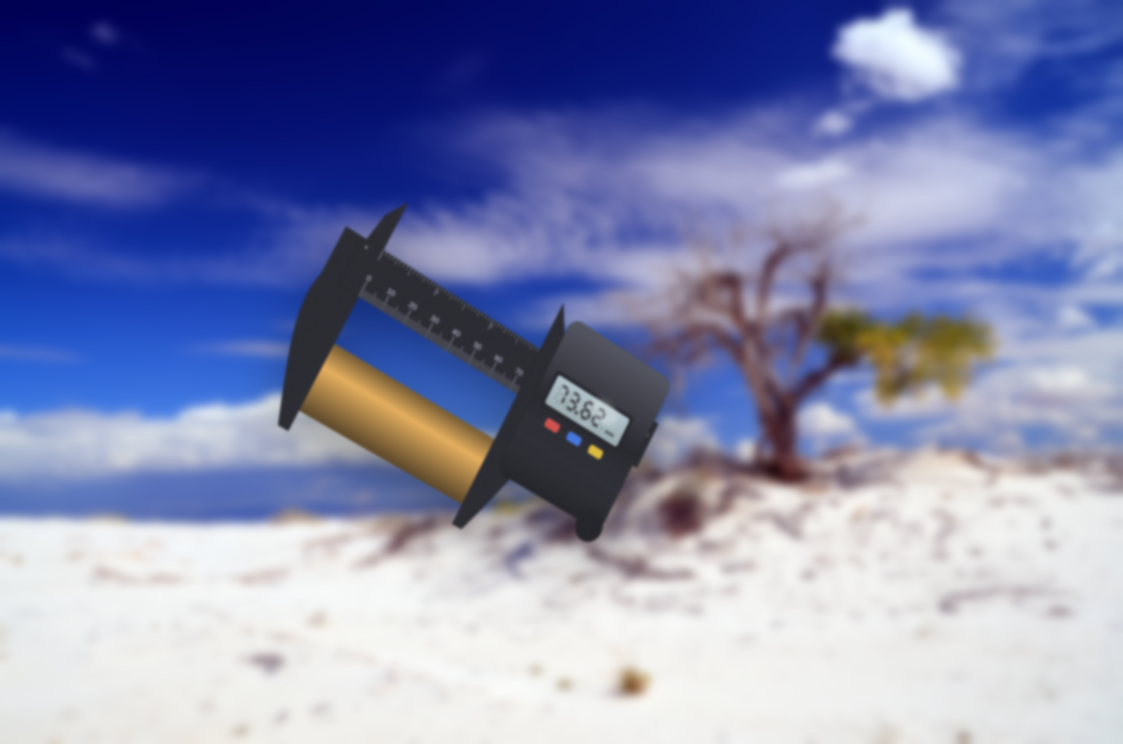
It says 73.62 mm
